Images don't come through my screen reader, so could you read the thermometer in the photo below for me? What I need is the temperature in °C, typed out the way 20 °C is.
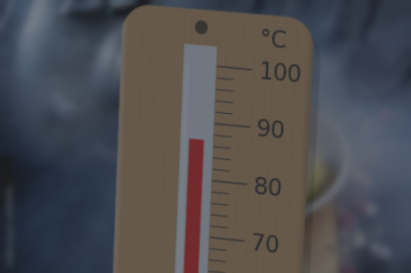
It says 87 °C
